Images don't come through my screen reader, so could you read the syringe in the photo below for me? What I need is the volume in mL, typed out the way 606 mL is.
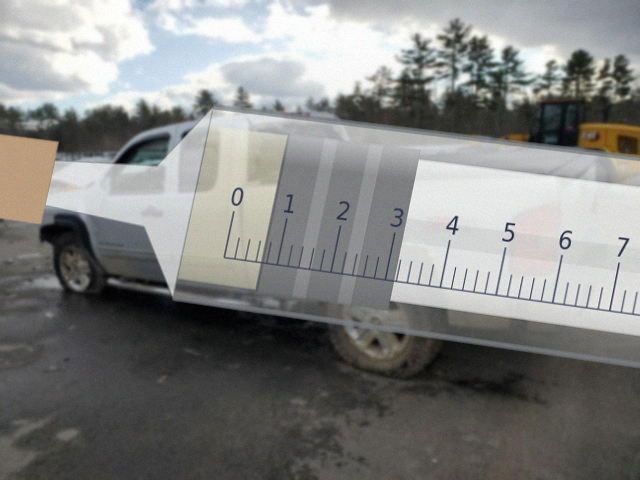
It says 0.7 mL
